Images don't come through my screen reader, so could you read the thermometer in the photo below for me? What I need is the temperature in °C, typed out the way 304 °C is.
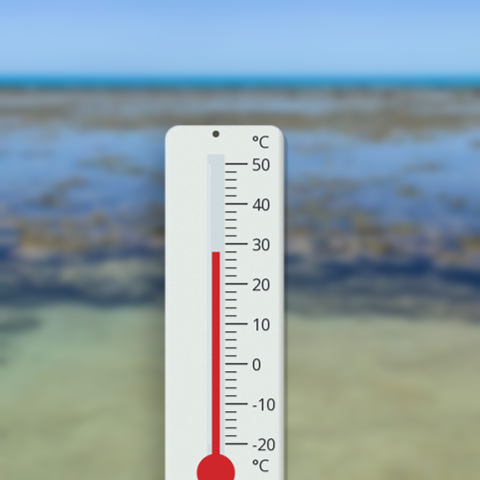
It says 28 °C
